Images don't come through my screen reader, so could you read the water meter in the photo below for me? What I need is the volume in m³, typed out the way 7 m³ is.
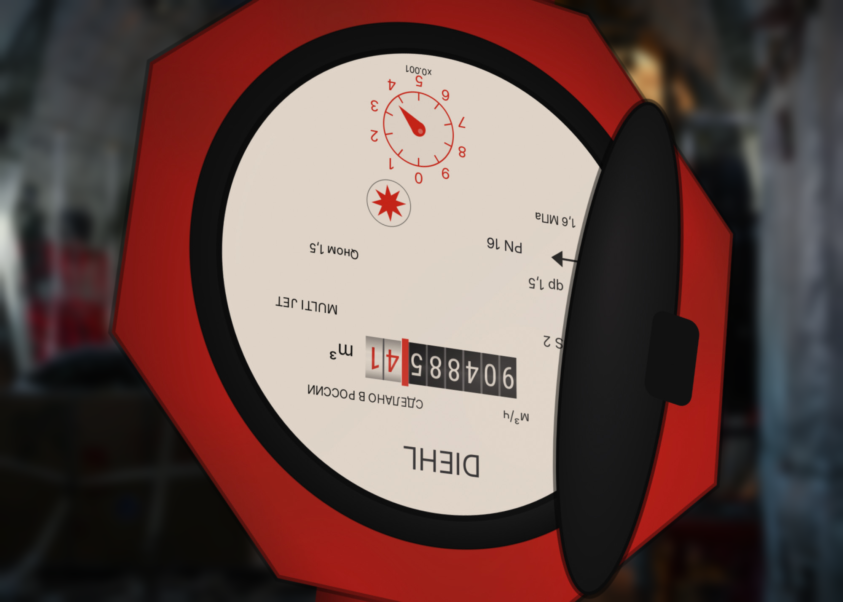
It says 904885.413 m³
